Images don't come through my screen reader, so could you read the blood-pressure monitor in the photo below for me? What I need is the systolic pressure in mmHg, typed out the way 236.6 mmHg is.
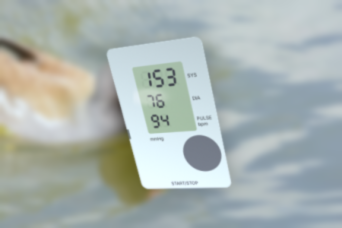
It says 153 mmHg
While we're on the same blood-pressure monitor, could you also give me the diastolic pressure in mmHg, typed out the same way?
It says 76 mmHg
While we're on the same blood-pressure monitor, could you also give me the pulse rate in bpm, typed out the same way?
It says 94 bpm
